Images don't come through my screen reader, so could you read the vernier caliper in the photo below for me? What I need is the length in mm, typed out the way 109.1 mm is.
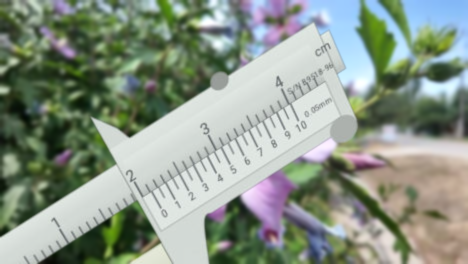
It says 21.2 mm
